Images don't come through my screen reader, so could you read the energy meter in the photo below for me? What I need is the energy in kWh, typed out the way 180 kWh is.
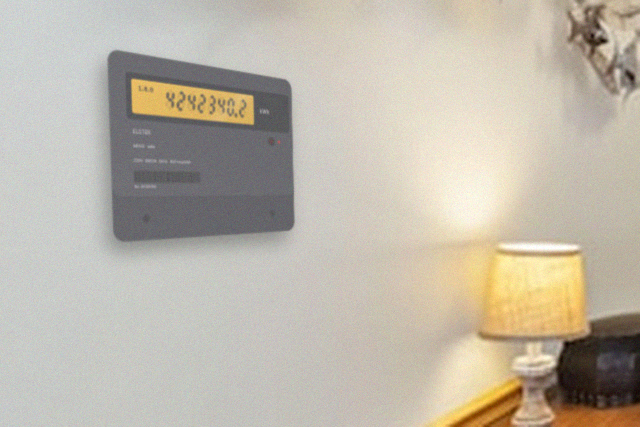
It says 4242340.2 kWh
